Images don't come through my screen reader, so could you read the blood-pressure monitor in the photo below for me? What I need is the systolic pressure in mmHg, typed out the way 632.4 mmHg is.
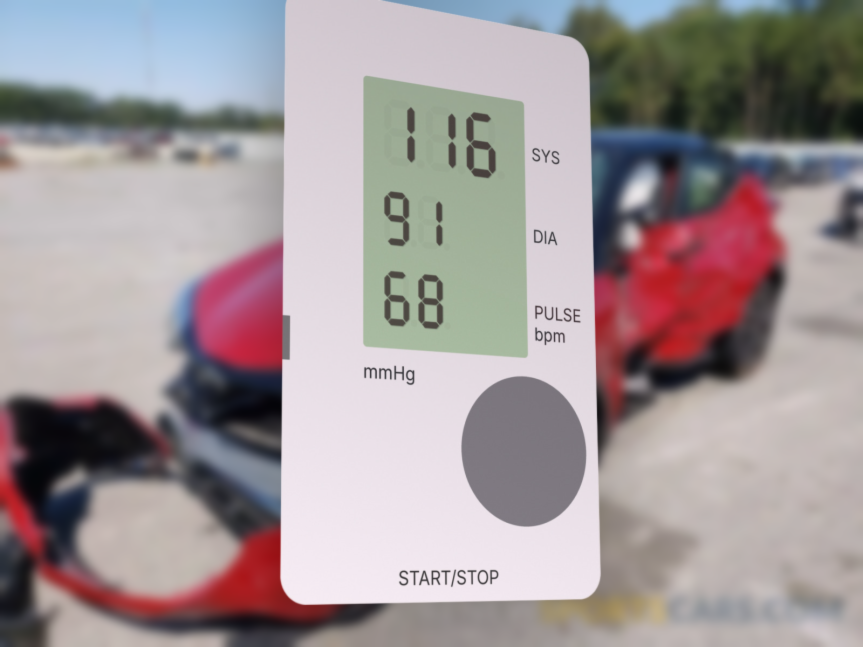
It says 116 mmHg
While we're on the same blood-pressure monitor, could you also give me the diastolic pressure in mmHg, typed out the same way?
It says 91 mmHg
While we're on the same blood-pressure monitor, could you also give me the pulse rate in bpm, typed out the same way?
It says 68 bpm
